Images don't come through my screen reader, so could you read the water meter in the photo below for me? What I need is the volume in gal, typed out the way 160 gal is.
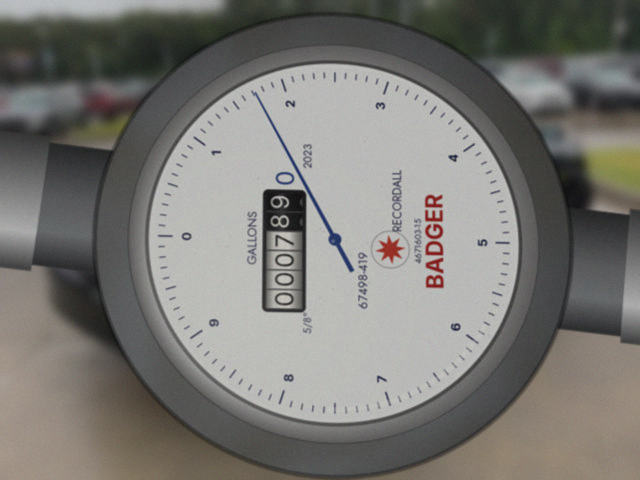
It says 7891.7 gal
